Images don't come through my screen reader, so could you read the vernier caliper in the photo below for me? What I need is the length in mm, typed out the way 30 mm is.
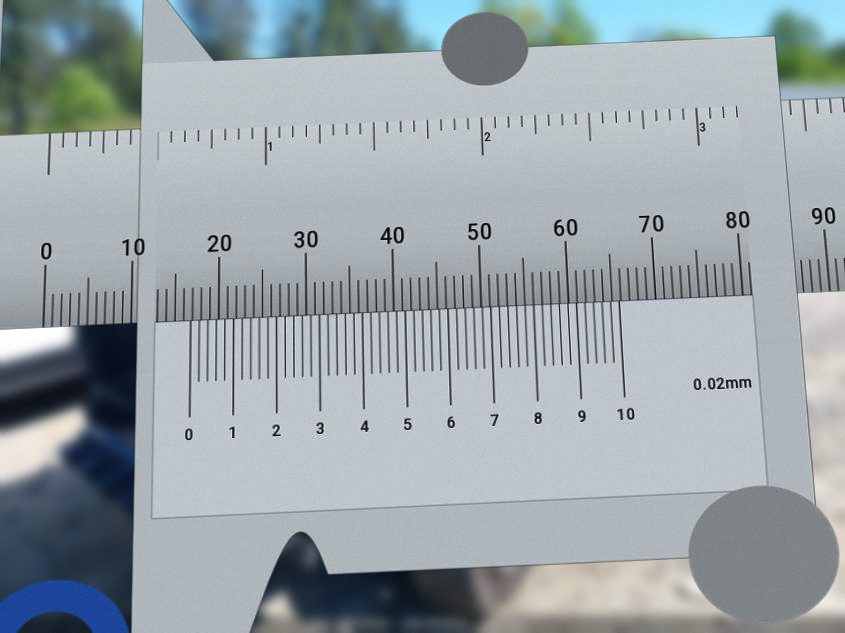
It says 16.8 mm
